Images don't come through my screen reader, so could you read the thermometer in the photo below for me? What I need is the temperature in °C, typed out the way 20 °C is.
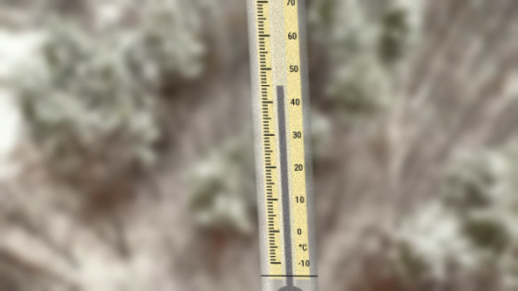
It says 45 °C
